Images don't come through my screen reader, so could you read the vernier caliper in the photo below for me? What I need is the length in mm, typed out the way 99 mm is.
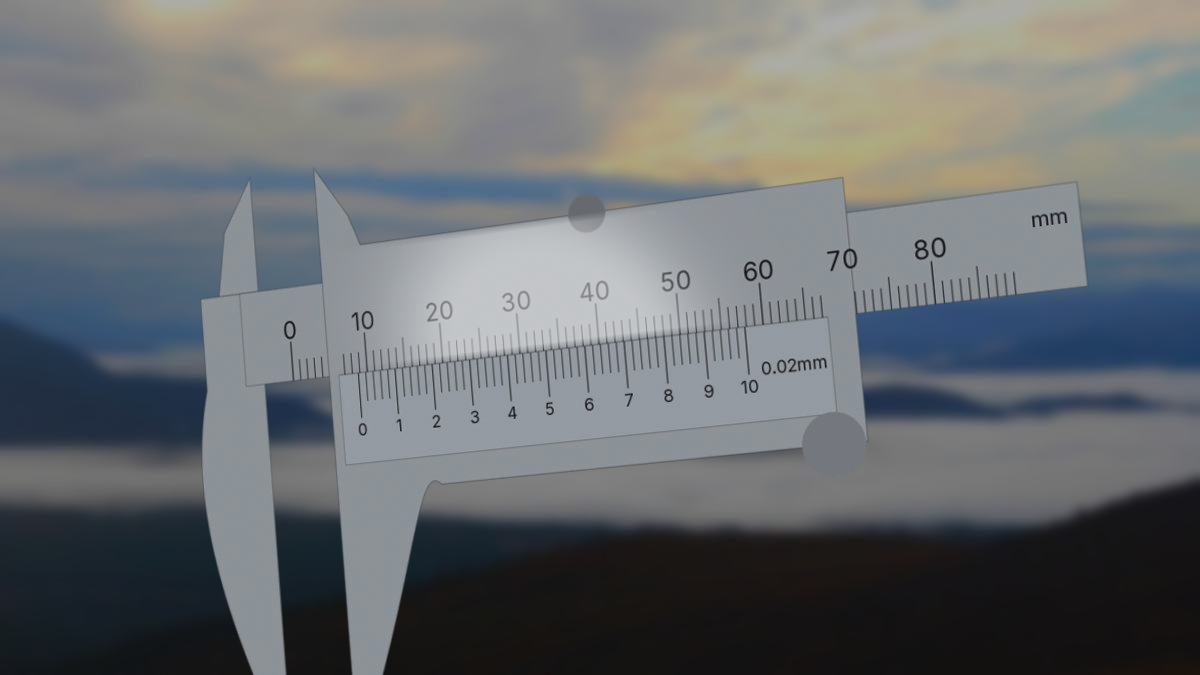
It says 8.8 mm
